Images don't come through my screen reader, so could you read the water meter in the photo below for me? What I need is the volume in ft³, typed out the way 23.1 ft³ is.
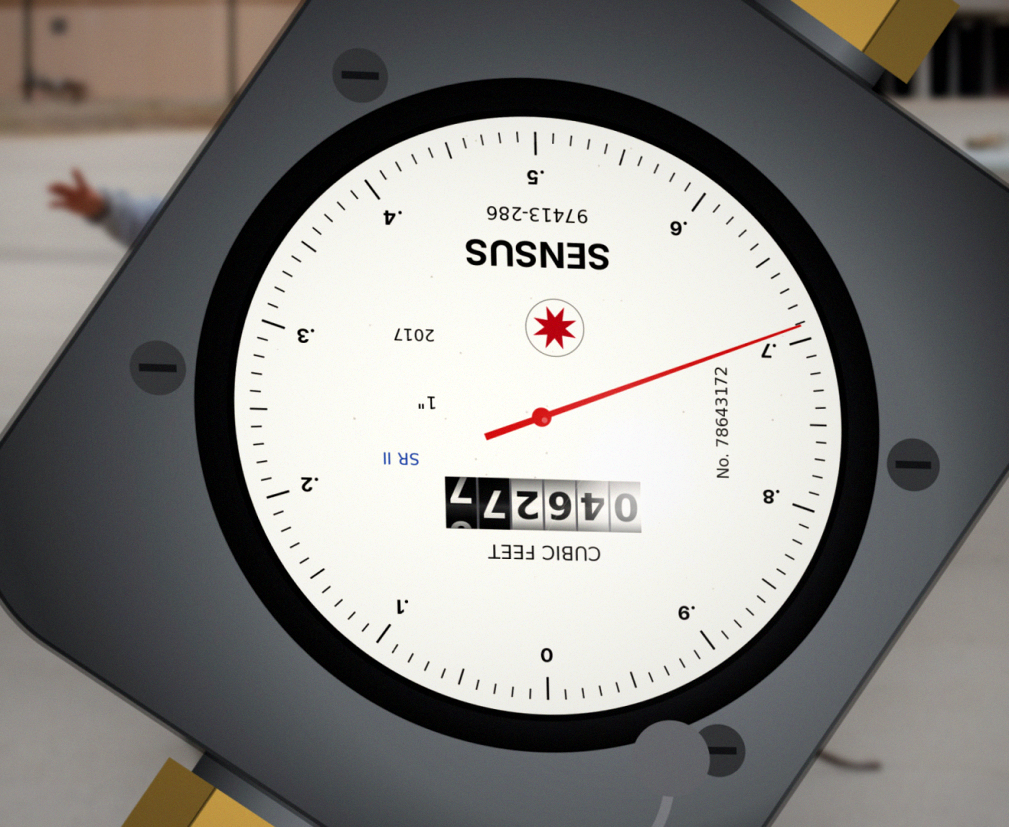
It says 46276.69 ft³
